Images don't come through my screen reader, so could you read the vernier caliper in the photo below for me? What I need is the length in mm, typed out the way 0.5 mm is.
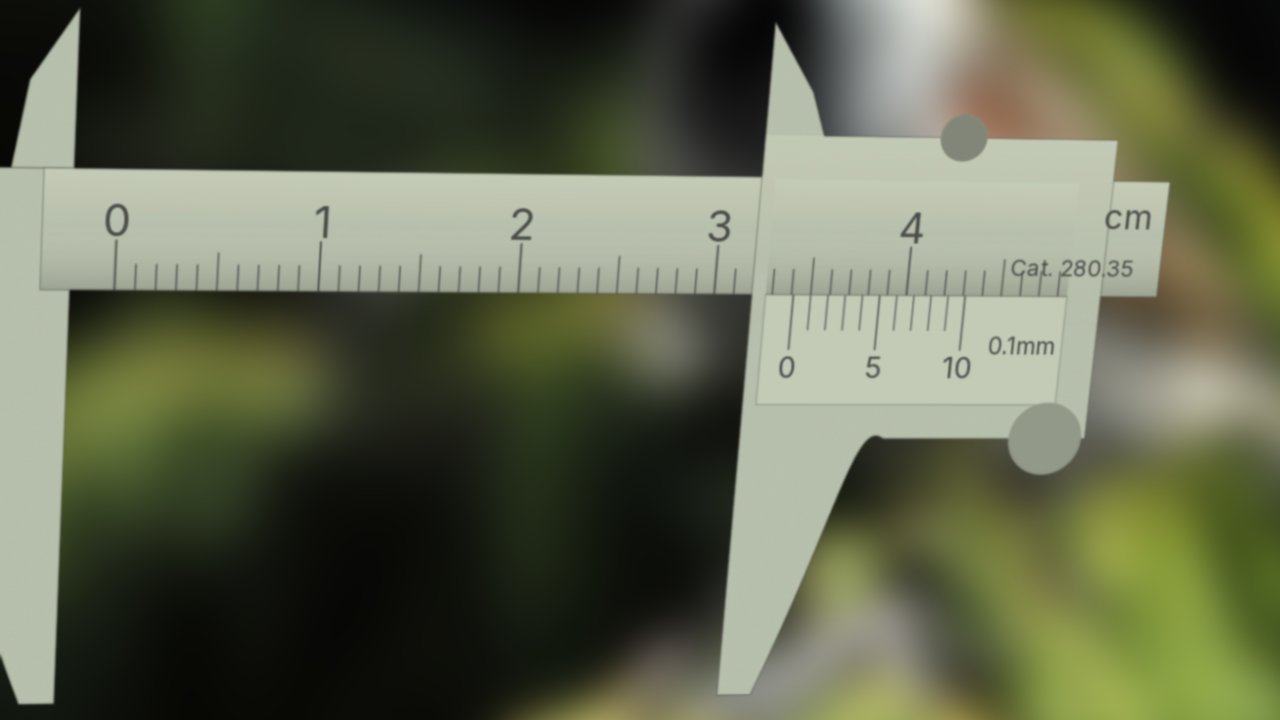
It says 34.1 mm
